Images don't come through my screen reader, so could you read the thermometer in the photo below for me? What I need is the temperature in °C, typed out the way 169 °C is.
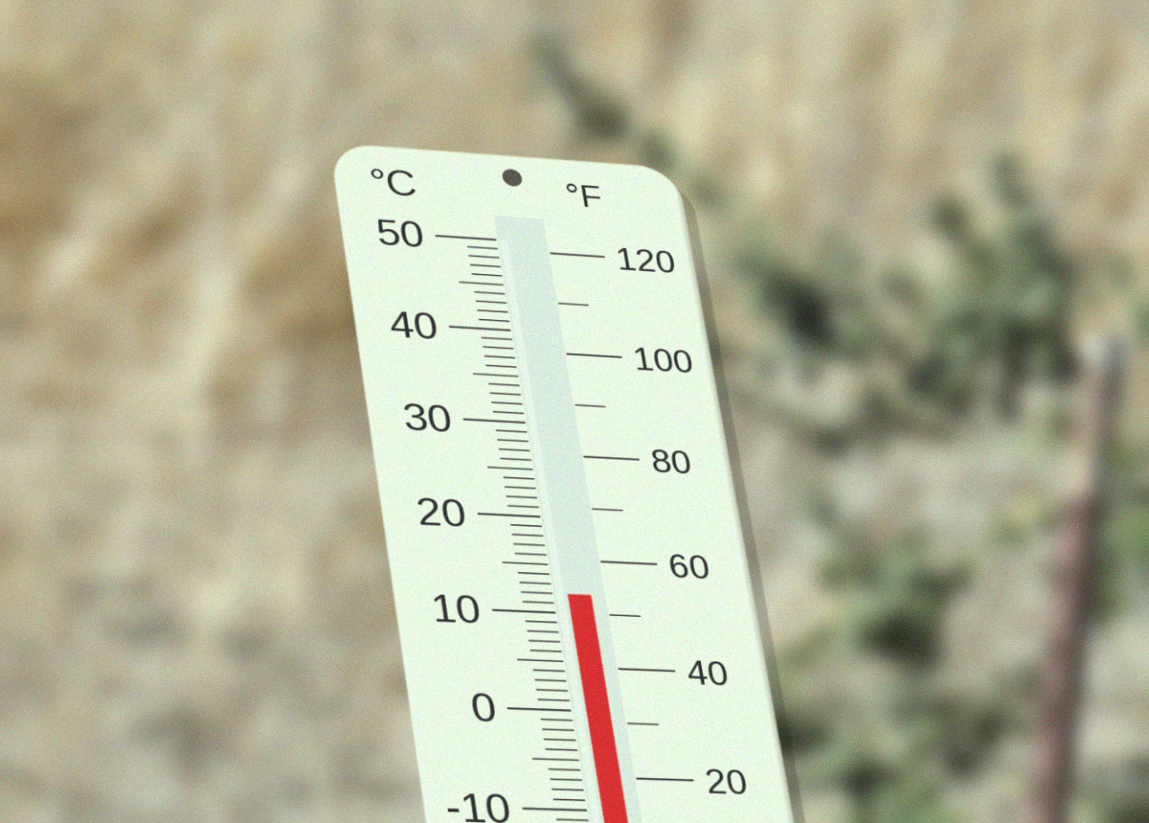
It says 12 °C
